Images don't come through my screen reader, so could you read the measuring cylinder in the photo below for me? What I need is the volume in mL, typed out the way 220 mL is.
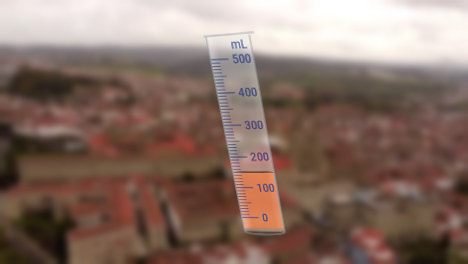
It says 150 mL
